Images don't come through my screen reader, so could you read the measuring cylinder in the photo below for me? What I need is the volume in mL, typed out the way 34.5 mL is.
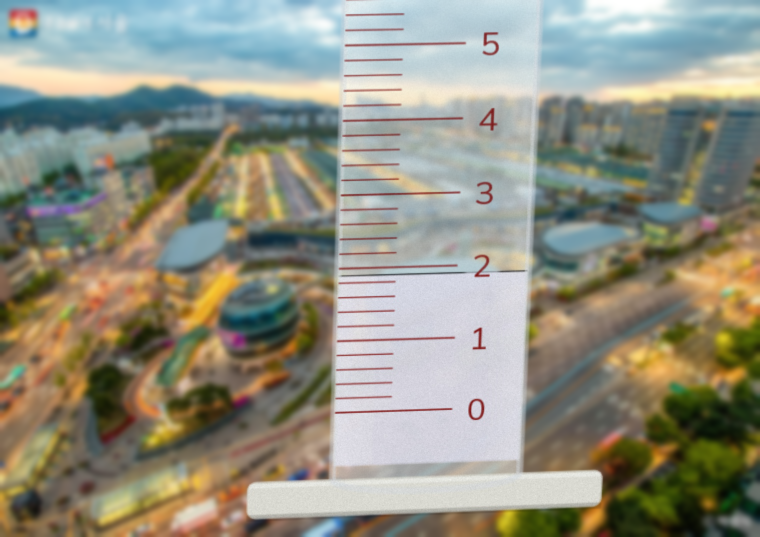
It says 1.9 mL
